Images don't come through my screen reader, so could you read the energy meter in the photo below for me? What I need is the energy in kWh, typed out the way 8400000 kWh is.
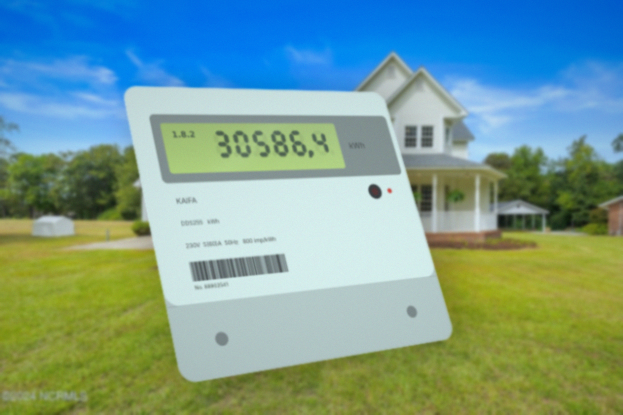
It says 30586.4 kWh
